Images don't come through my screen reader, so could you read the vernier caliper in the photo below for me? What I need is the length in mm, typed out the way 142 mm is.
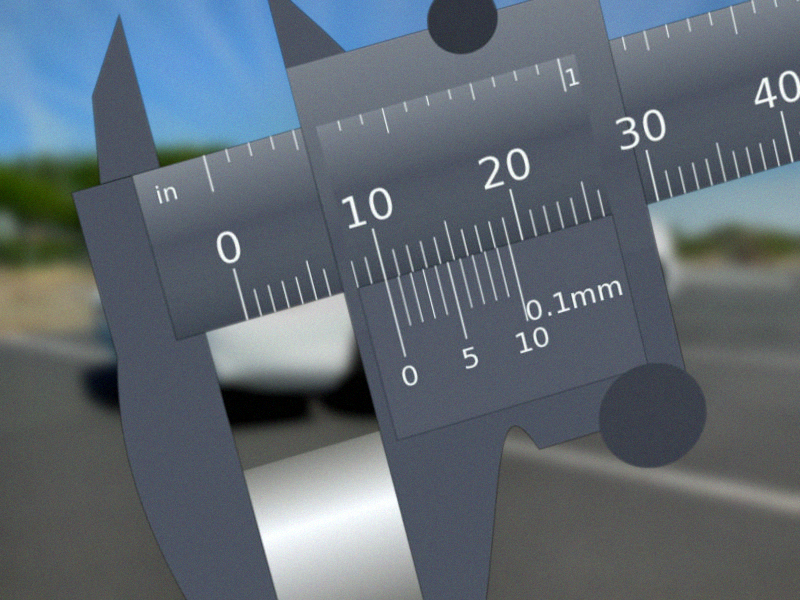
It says 10.0 mm
